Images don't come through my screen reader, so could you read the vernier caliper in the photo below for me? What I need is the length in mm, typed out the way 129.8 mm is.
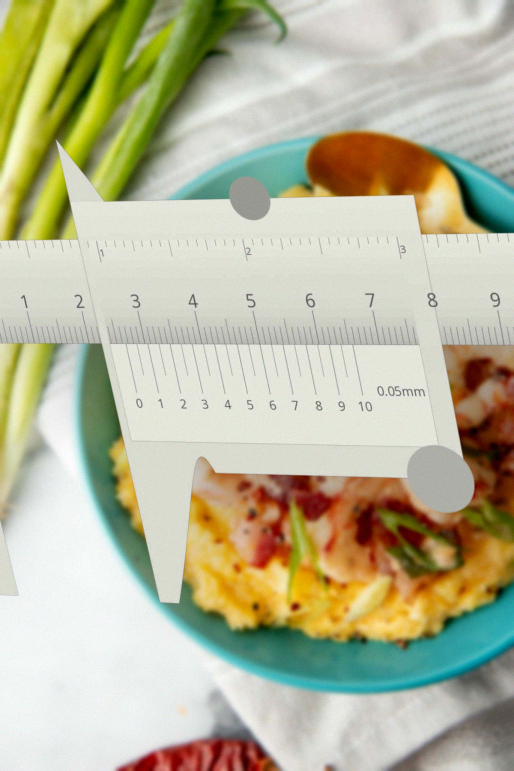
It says 26.6 mm
